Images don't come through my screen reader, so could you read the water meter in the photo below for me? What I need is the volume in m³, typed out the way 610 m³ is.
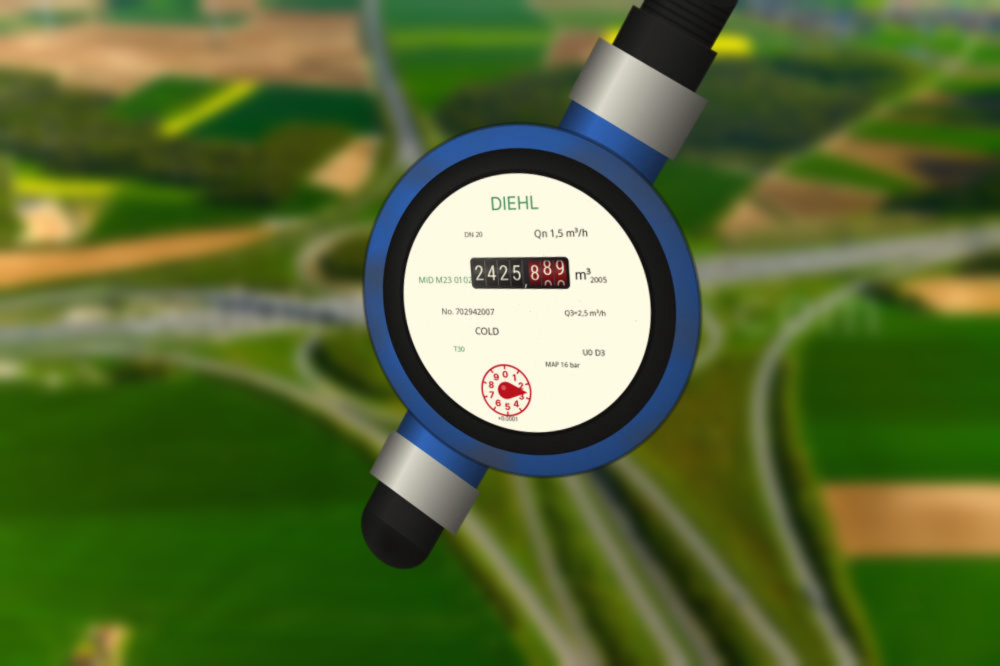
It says 2425.8892 m³
